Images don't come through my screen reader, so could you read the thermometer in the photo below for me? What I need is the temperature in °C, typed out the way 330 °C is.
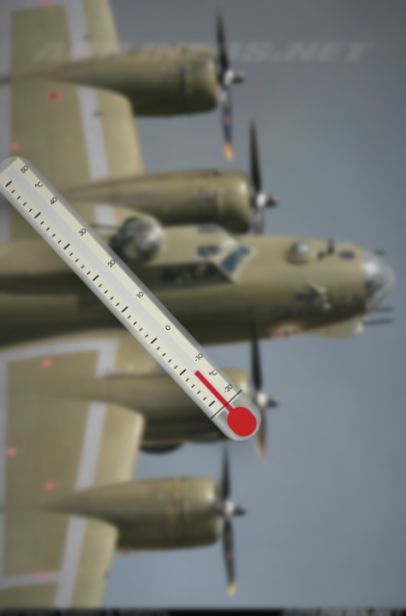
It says -12 °C
